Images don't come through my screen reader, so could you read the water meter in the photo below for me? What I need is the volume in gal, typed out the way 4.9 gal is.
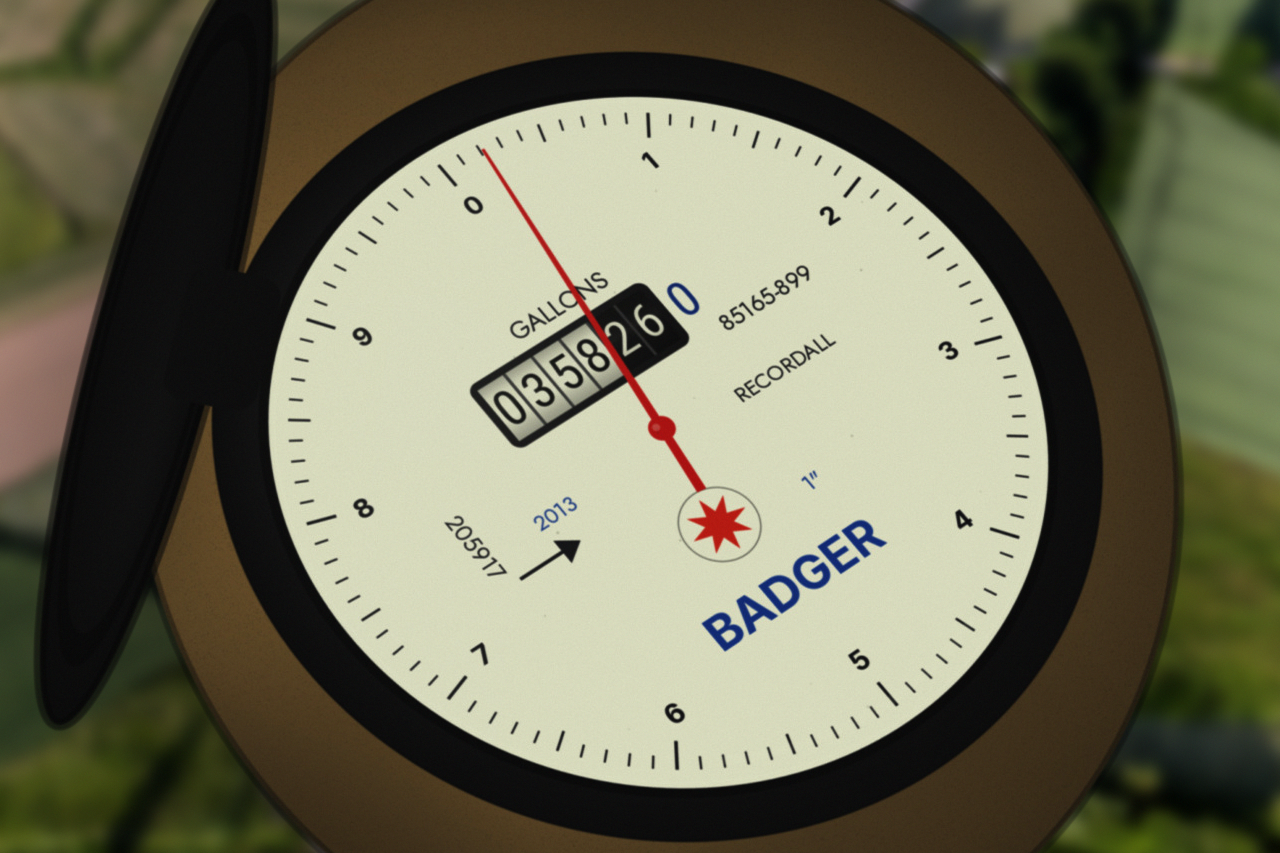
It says 358260.2 gal
